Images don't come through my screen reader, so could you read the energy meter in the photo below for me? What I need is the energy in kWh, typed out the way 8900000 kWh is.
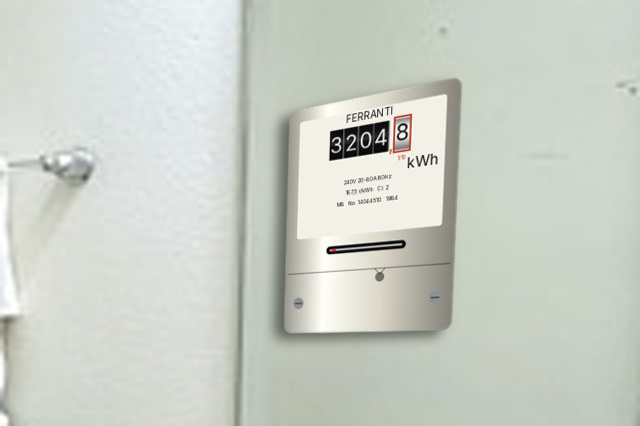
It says 3204.8 kWh
